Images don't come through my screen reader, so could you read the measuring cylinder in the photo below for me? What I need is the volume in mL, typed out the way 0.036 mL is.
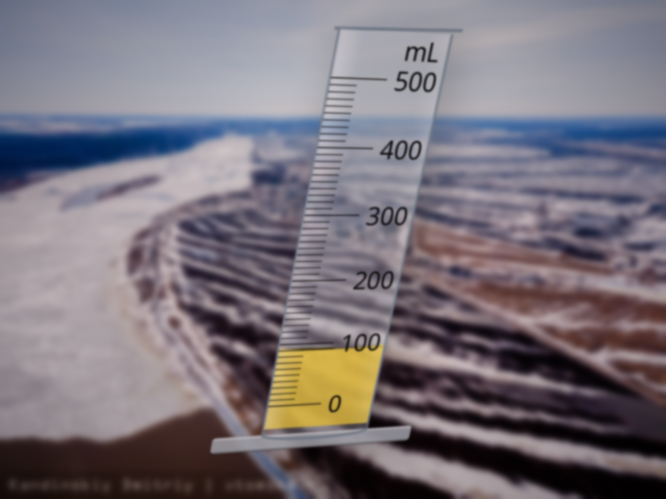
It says 90 mL
